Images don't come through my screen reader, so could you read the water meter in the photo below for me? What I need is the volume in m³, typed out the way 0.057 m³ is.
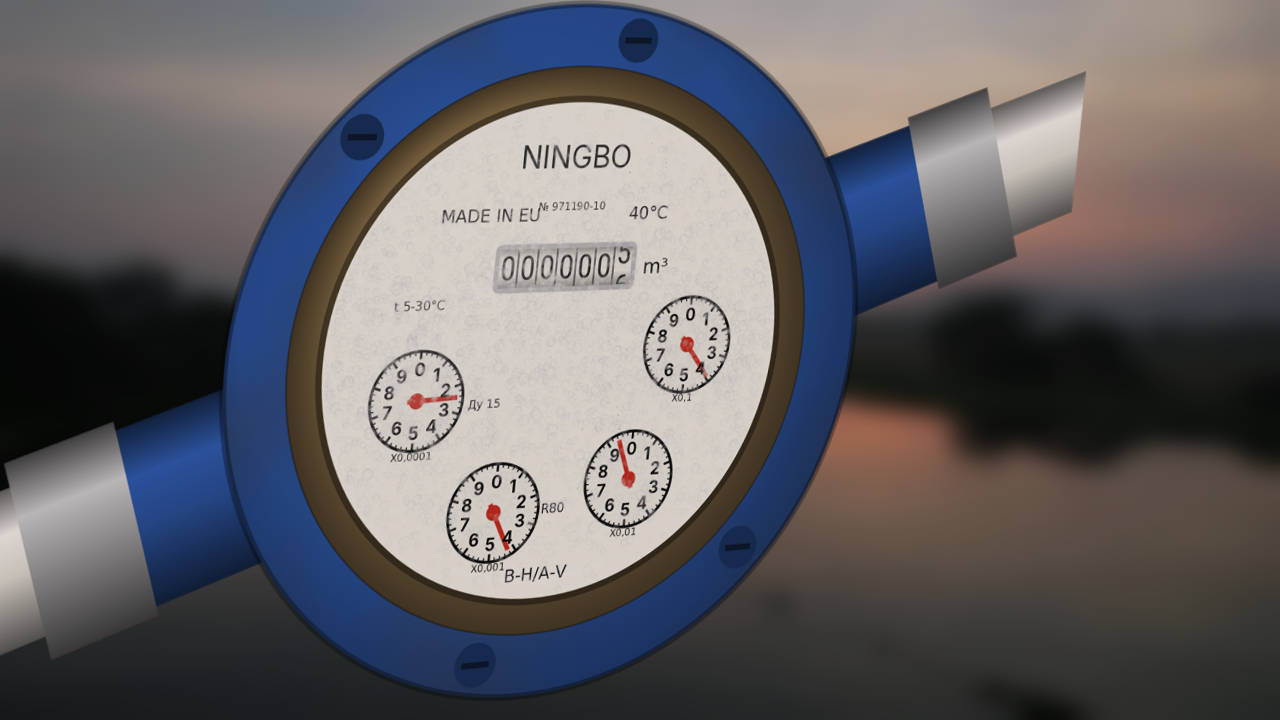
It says 5.3942 m³
